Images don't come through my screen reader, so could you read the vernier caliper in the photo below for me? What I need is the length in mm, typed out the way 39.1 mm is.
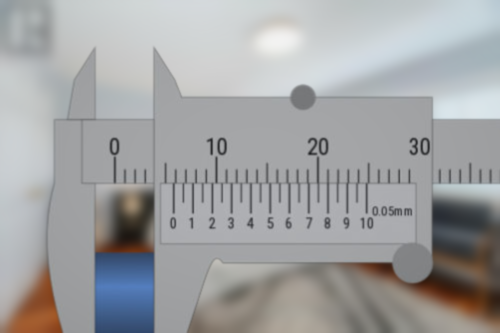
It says 5.8 mm
